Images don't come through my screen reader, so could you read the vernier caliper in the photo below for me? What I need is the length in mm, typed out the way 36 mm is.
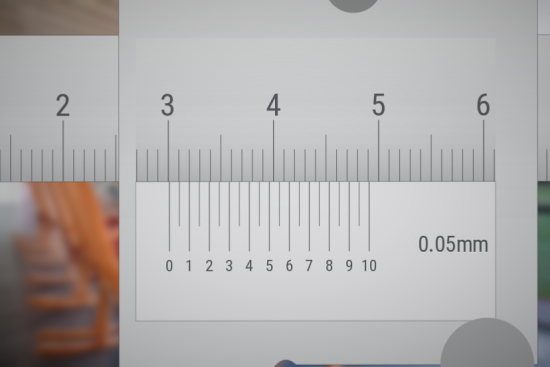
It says 30.1 mm
